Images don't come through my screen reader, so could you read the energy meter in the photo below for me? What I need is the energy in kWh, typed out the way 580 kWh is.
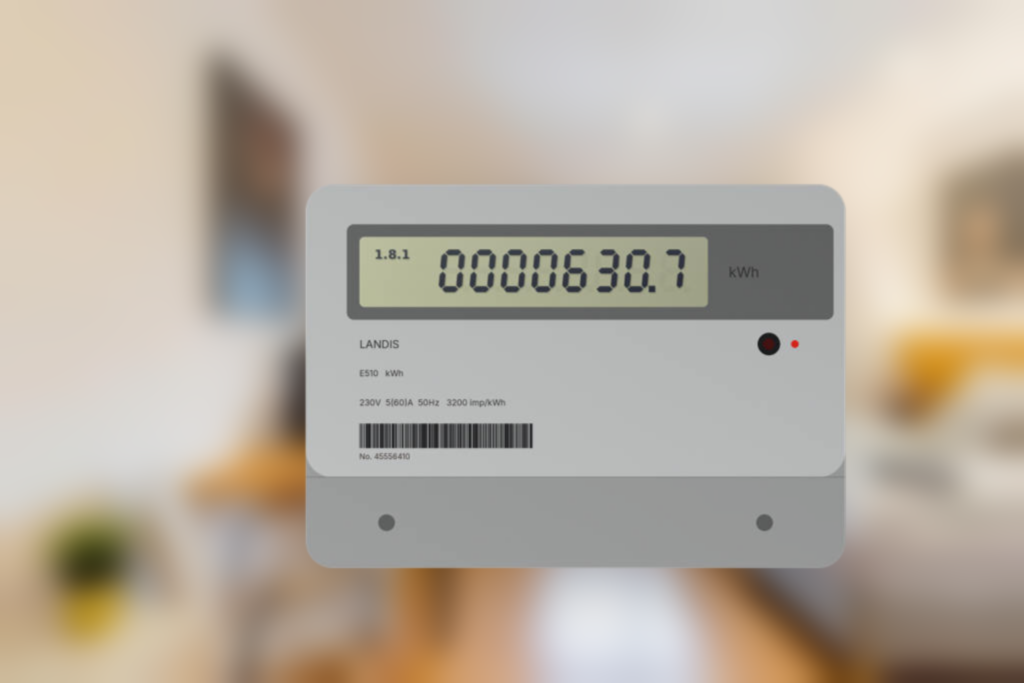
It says 630.7 kWh
